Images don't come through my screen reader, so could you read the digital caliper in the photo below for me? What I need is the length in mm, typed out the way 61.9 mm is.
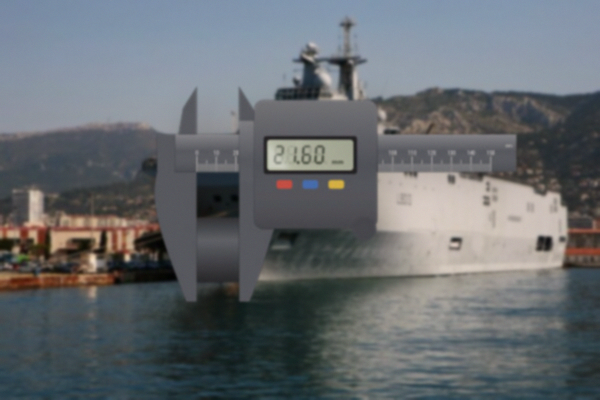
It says 21.60 mm
